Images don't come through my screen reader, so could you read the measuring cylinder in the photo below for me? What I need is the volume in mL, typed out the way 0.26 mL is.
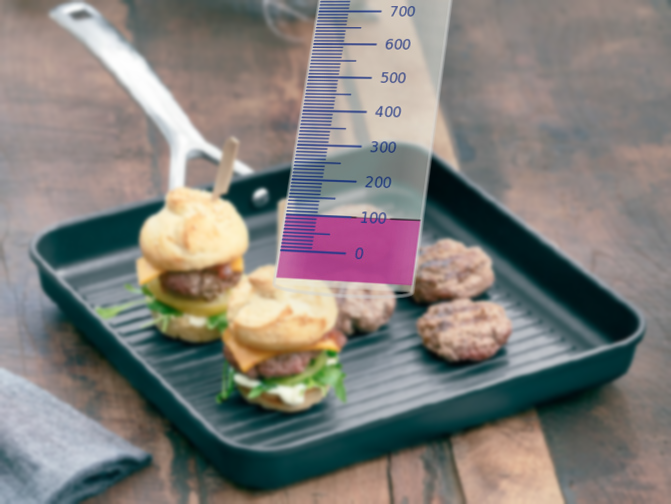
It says 100 mL
